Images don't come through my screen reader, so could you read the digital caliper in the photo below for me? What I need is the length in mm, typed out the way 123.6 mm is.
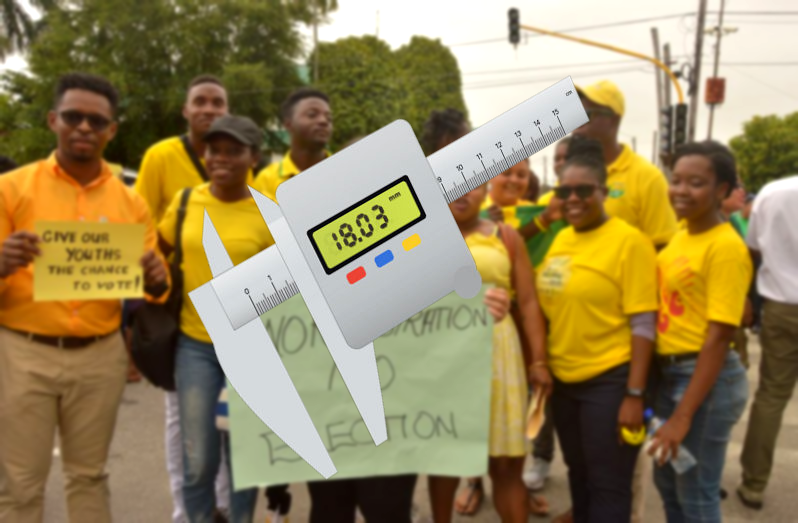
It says 18.03 mm
